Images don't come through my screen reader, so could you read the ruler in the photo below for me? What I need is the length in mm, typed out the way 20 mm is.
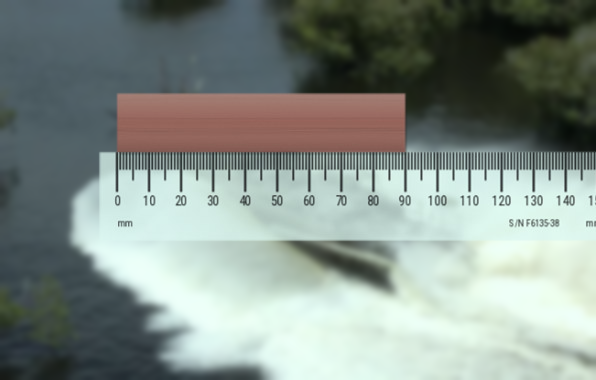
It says 90 mm
